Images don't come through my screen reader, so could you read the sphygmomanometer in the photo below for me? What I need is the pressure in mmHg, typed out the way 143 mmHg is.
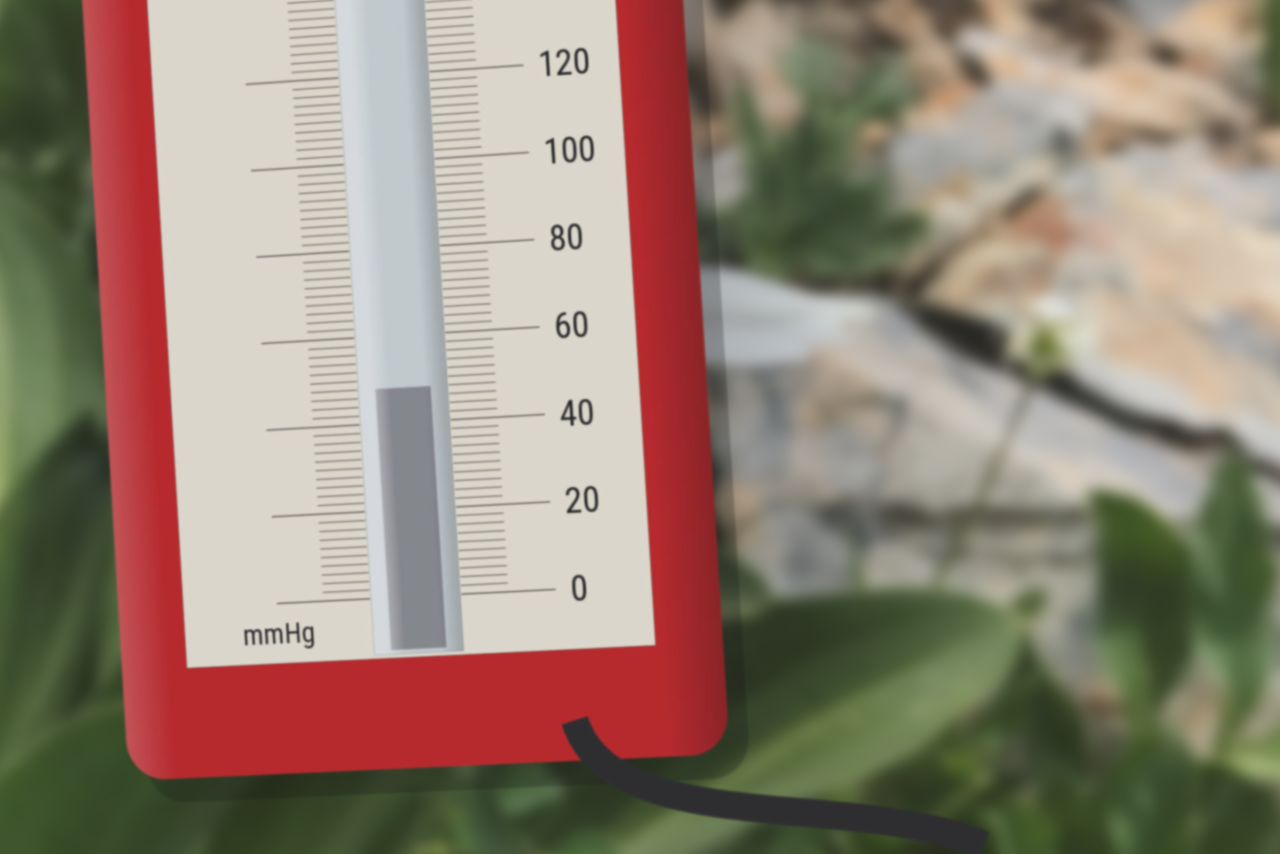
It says 48 mmHg
